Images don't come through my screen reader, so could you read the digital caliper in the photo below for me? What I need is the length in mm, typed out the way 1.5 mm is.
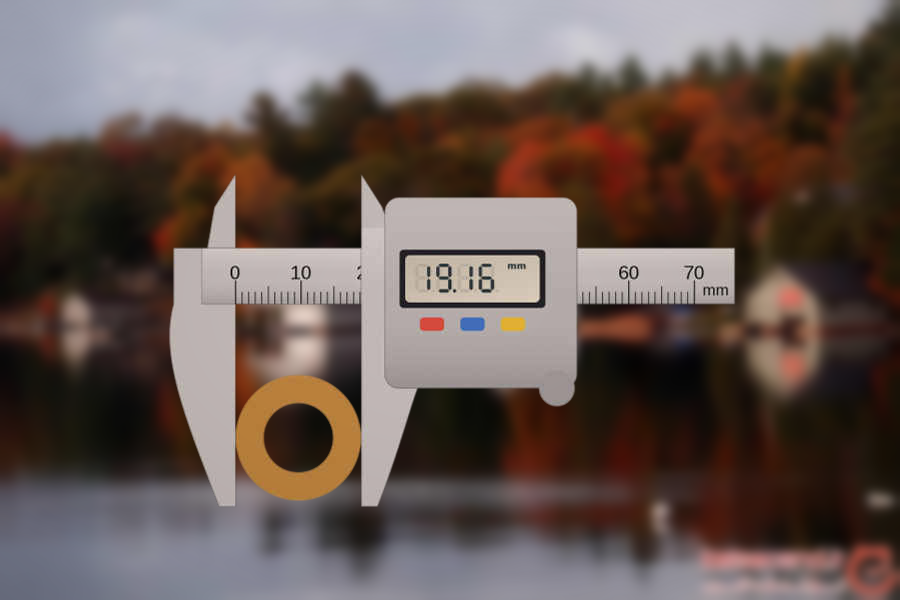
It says 19.16 mm
